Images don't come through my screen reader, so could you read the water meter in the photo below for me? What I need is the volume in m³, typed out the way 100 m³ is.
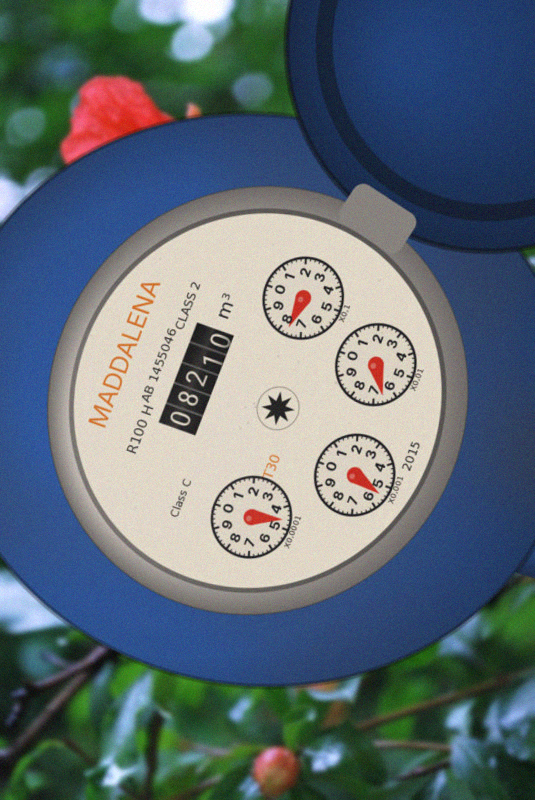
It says 8209.7654 m³
